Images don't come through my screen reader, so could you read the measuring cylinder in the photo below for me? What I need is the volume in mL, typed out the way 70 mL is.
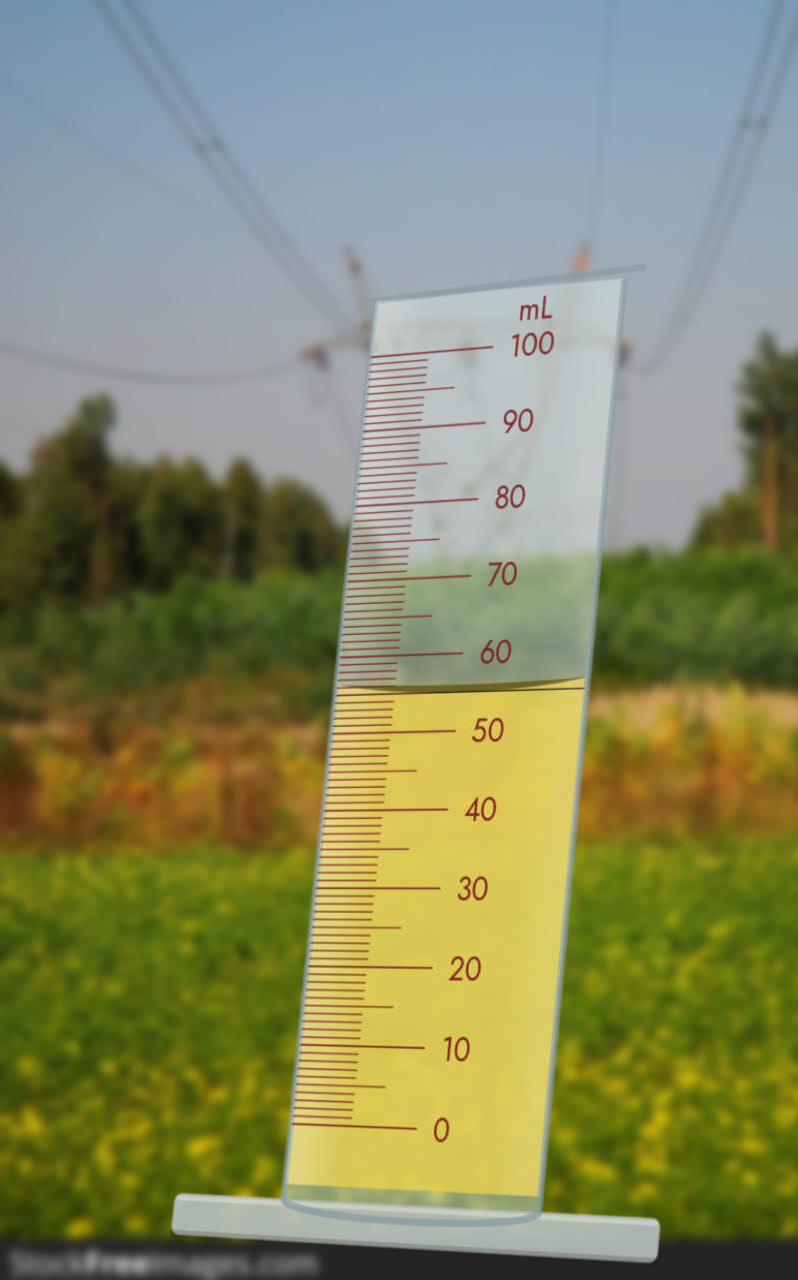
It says 55 mL
